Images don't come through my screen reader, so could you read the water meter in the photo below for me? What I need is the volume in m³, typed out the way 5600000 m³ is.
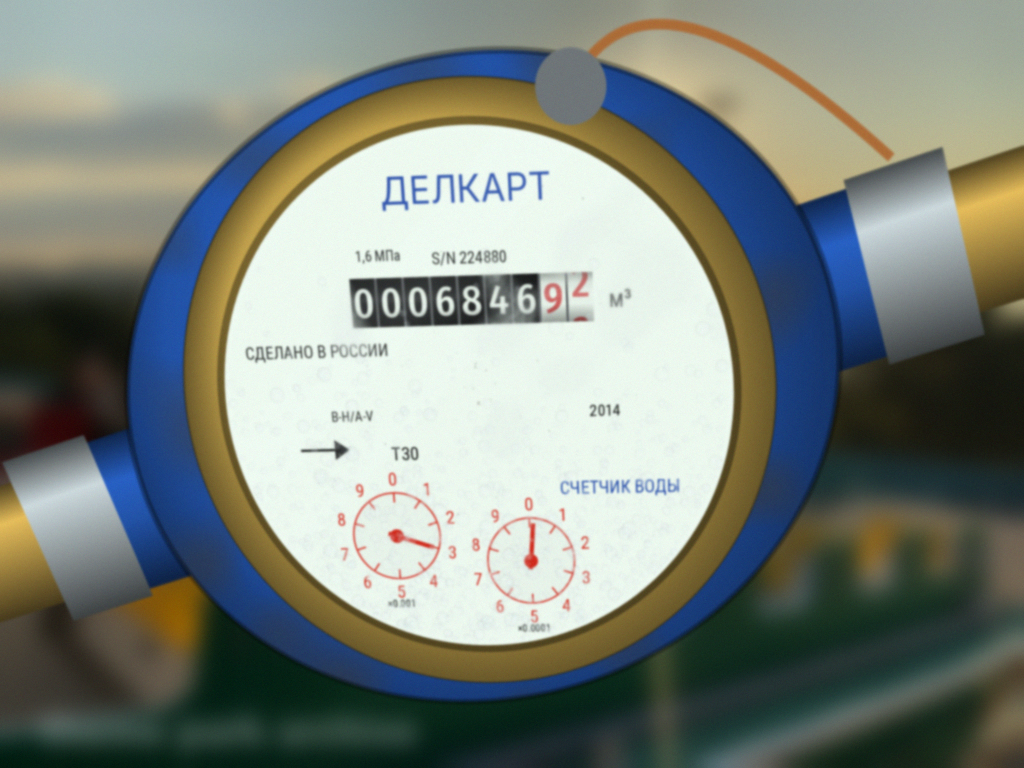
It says 6846.9230 m³
